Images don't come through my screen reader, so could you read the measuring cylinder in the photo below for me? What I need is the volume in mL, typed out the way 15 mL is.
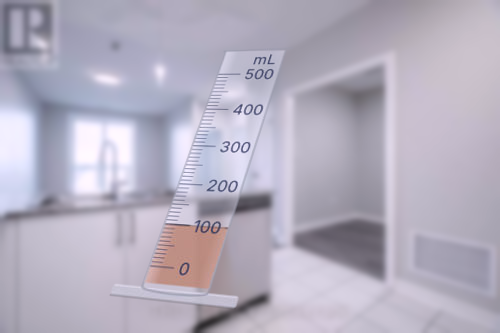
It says 100 mL
